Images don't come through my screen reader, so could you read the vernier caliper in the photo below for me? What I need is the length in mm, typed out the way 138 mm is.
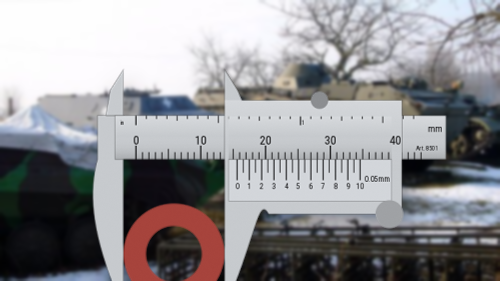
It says 15.6 mm
